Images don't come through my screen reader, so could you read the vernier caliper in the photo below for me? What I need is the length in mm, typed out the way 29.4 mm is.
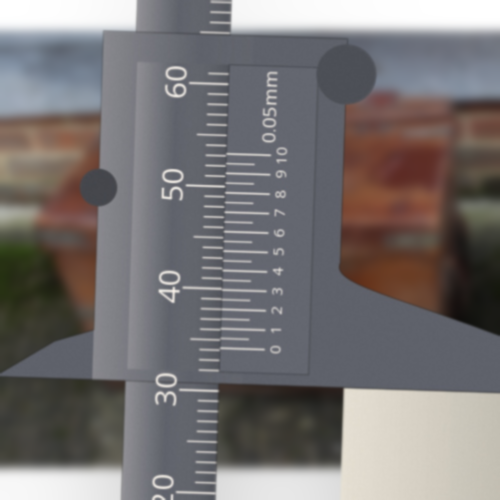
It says 34.2 mm
